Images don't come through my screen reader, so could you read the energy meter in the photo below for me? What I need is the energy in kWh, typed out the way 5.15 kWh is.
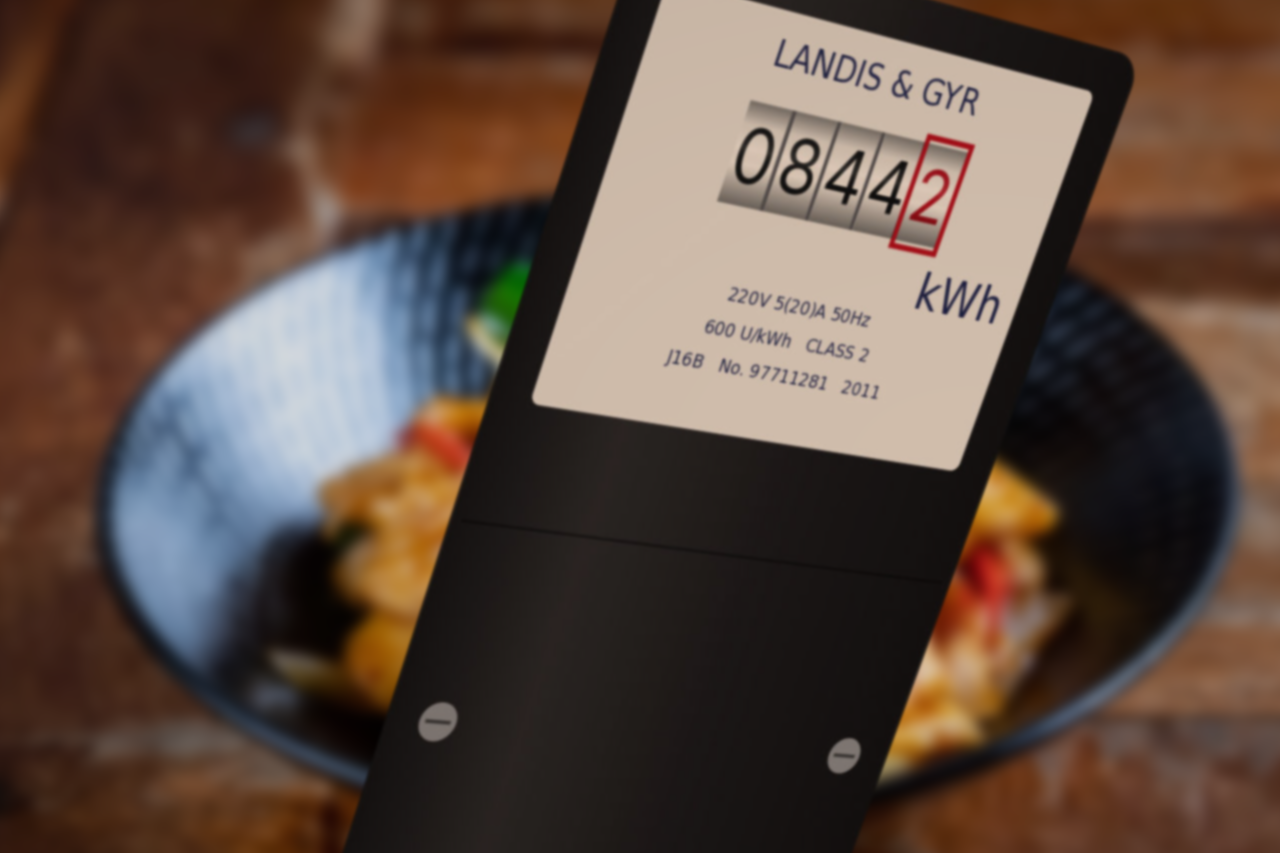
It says 844.2 kWh
